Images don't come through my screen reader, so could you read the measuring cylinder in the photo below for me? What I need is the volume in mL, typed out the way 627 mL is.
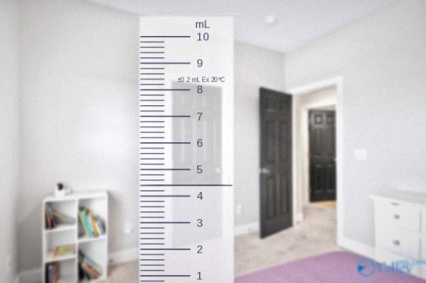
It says 4.4 mL
